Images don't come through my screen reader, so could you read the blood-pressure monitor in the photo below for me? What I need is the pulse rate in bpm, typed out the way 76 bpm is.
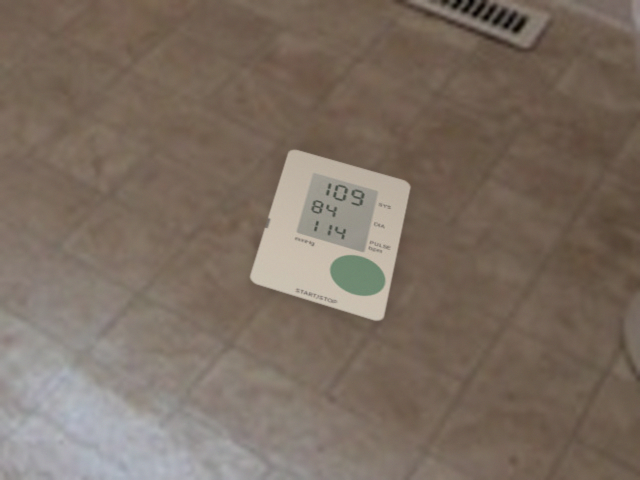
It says 114 bpm
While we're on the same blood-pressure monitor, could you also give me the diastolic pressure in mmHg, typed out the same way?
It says 84 mmHg
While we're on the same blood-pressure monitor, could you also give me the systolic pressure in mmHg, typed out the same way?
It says 109 mmHg
